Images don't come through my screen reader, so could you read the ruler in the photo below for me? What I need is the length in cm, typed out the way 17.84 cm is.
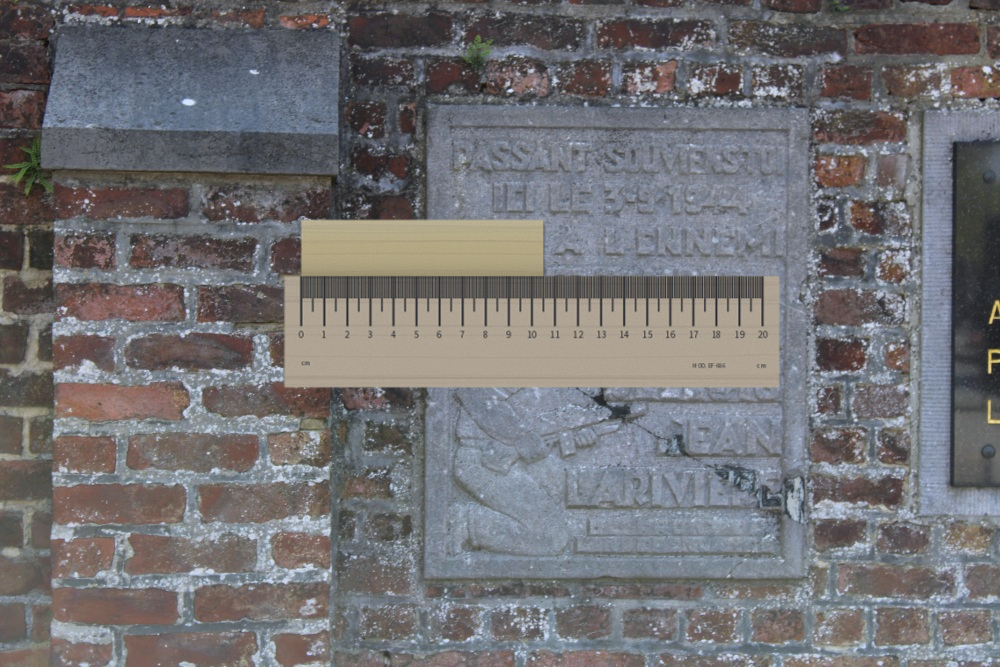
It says 10.5 cm
